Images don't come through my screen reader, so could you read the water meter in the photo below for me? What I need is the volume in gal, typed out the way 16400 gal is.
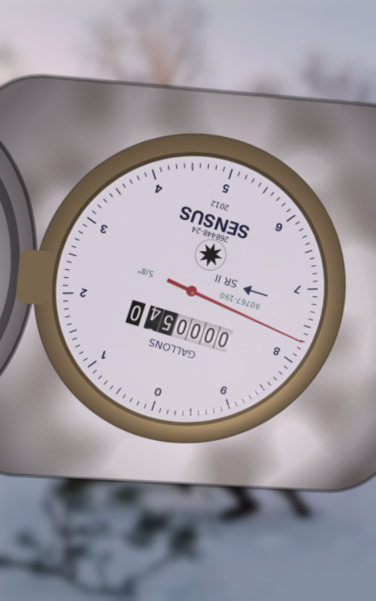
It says 537.7 gal
